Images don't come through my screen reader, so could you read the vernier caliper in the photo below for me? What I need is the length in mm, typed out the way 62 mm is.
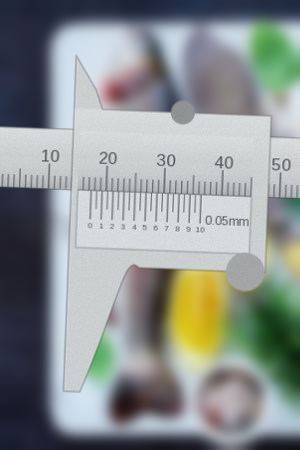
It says 17.4 mm
